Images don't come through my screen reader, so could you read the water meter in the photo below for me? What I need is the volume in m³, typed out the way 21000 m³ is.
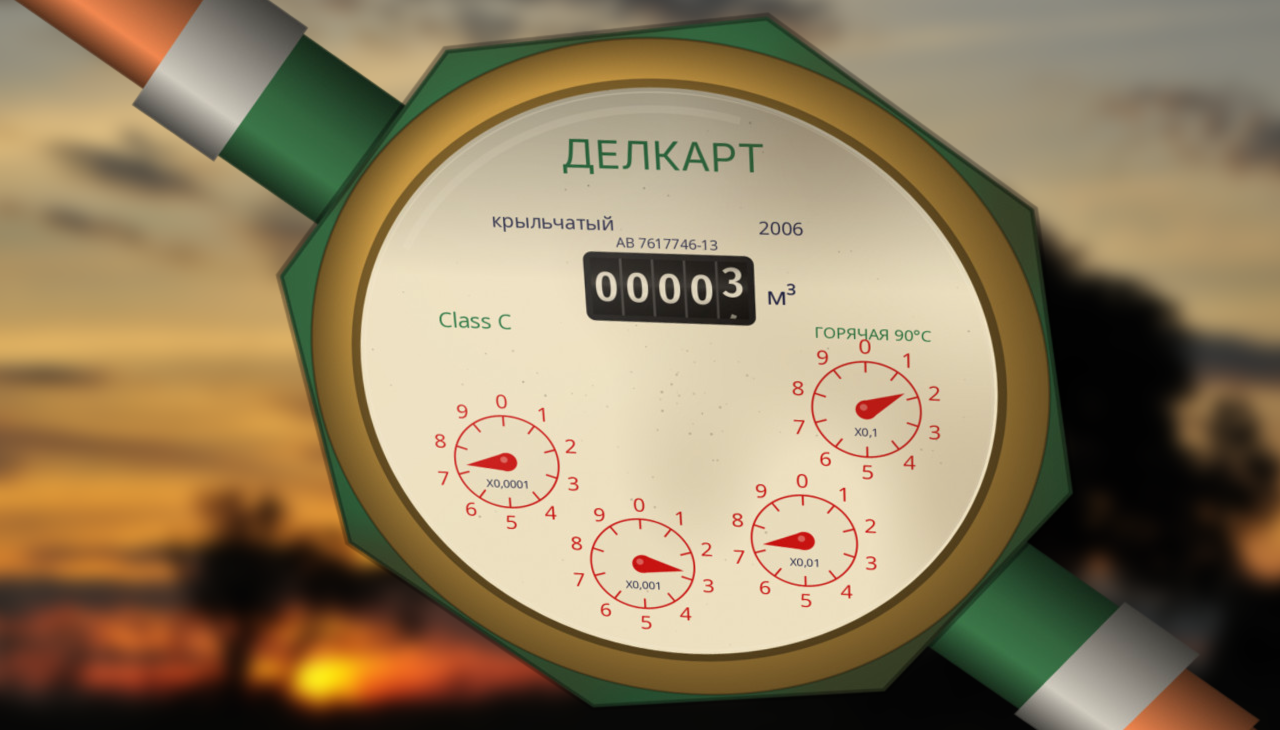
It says 3.1727 m³
